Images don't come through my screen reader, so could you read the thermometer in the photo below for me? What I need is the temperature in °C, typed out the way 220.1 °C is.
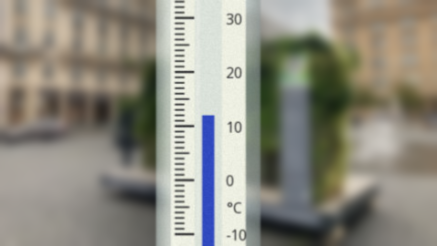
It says 12 °C
